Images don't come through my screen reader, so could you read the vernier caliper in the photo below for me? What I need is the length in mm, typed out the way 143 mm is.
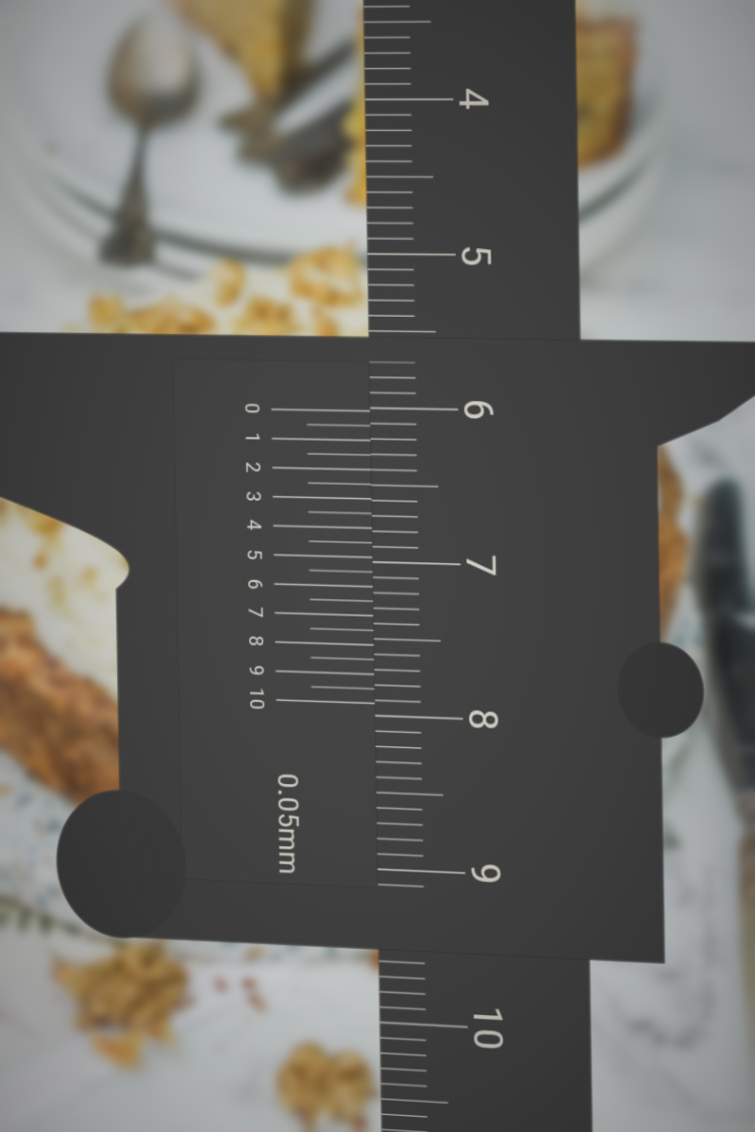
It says 60.2 mm
